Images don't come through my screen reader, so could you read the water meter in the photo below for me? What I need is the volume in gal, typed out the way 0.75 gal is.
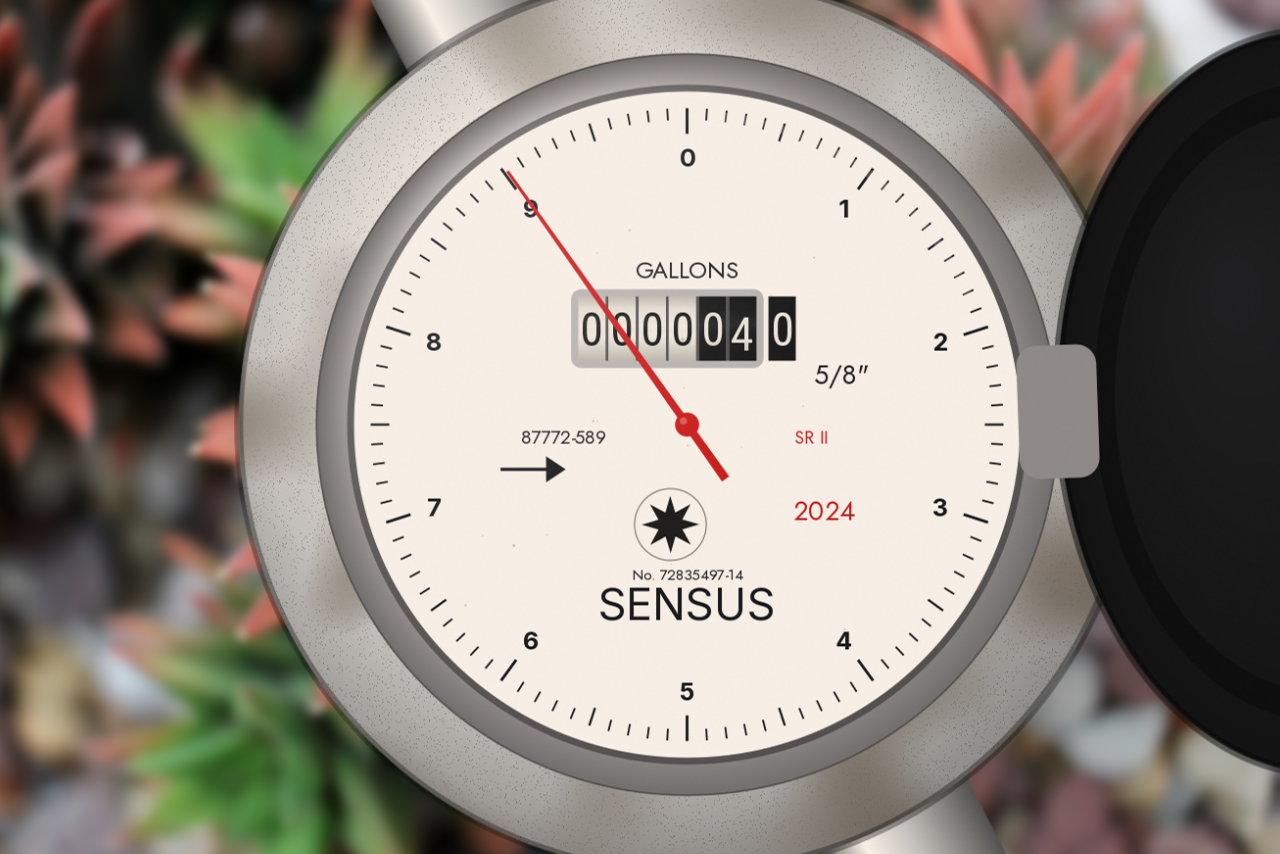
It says 39.0 gal
